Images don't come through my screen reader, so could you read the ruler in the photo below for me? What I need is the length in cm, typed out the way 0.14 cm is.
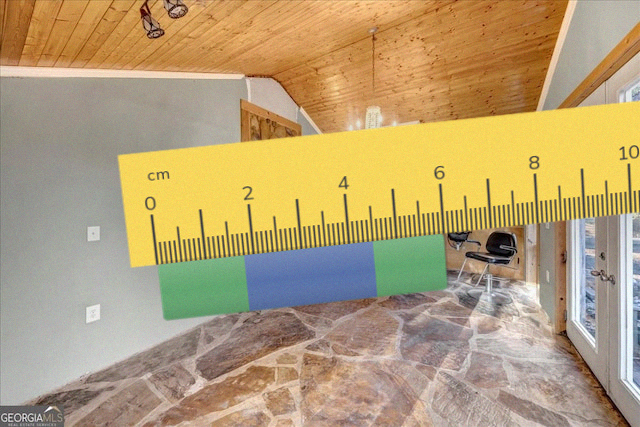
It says 6 cm
